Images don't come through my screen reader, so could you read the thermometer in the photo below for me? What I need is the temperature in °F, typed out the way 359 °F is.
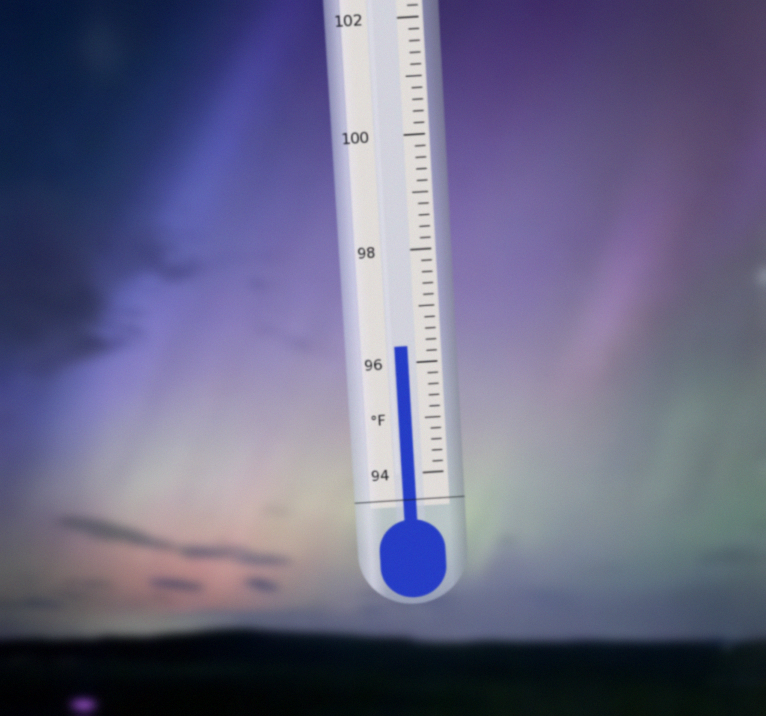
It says 96.3 °F
